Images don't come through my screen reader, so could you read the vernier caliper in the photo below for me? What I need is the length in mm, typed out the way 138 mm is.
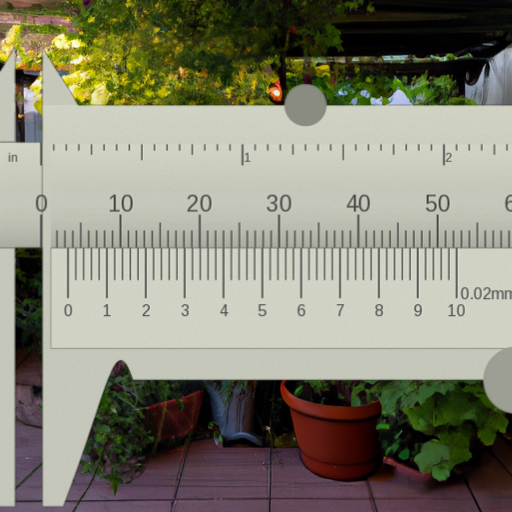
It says 3.4 mm
